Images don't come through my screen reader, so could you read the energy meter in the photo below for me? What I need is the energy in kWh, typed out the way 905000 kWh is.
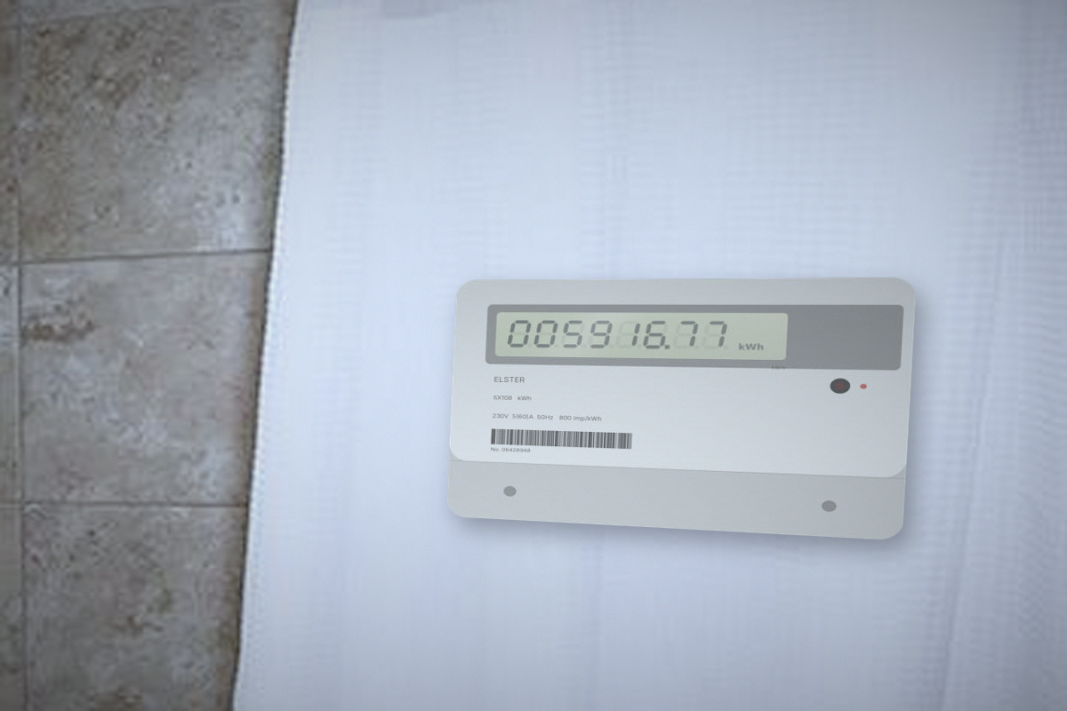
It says 5916.77 kWh
